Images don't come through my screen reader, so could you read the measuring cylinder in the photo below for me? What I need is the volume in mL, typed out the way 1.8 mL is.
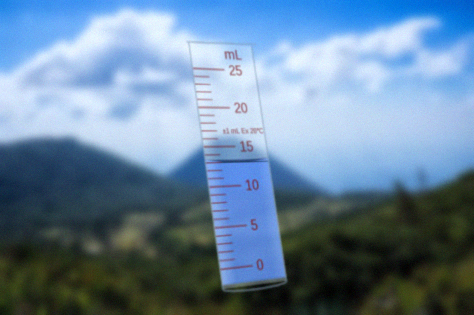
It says 13 mL
